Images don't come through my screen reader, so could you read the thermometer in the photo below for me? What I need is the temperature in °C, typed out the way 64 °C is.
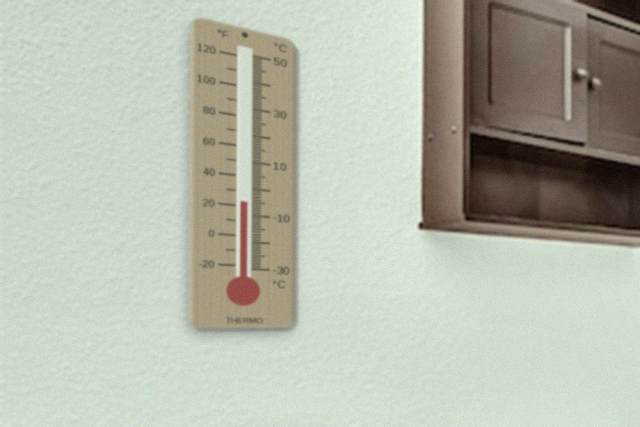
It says -5 °C
